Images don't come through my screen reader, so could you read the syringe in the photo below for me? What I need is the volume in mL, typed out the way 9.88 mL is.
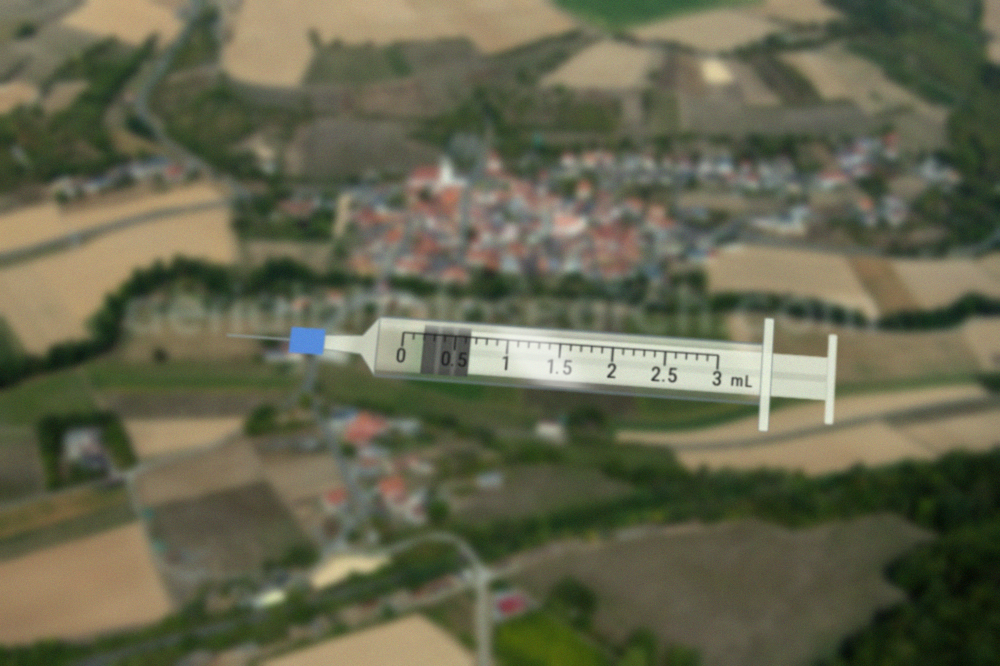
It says 0.2 mL
